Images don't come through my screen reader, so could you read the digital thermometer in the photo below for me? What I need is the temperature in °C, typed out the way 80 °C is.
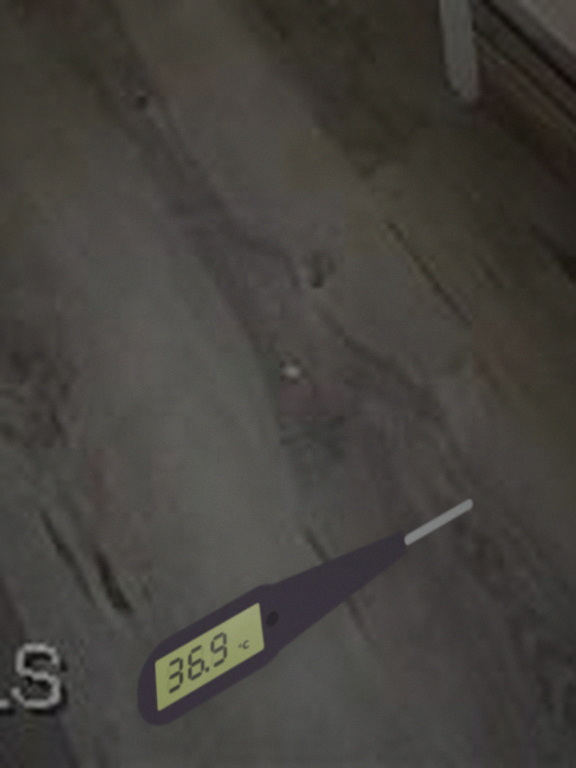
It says 36.9 °C
